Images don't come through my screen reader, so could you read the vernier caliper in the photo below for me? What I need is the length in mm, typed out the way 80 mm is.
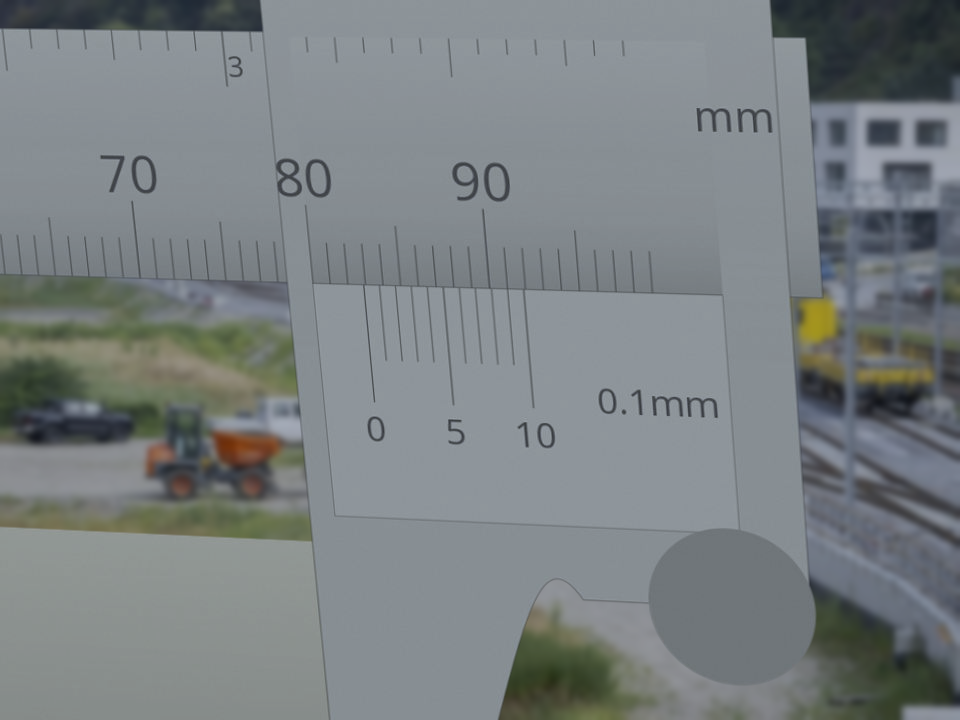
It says 82.9 mm
